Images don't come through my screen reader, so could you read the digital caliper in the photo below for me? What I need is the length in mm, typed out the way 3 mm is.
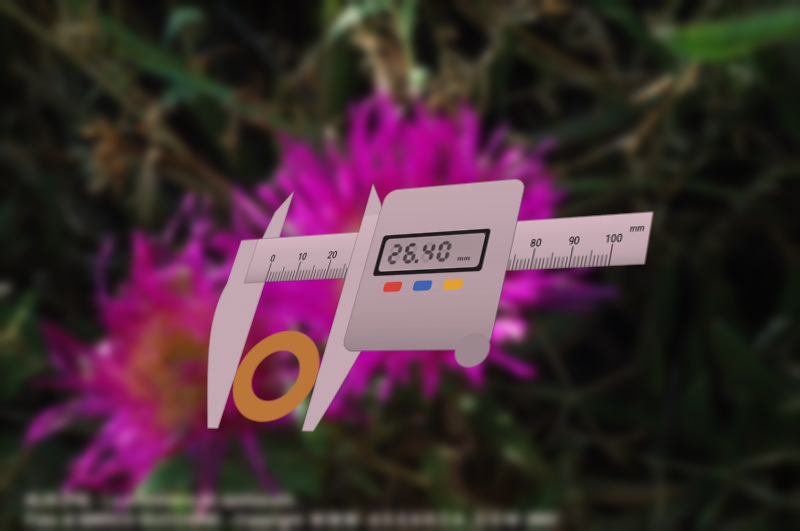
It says 26.40 mm
